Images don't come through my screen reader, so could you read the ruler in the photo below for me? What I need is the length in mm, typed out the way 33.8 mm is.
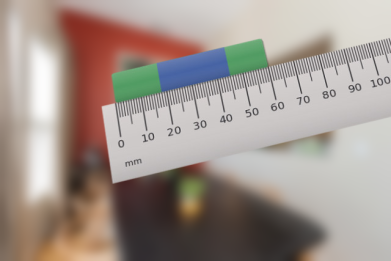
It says 60 mm
